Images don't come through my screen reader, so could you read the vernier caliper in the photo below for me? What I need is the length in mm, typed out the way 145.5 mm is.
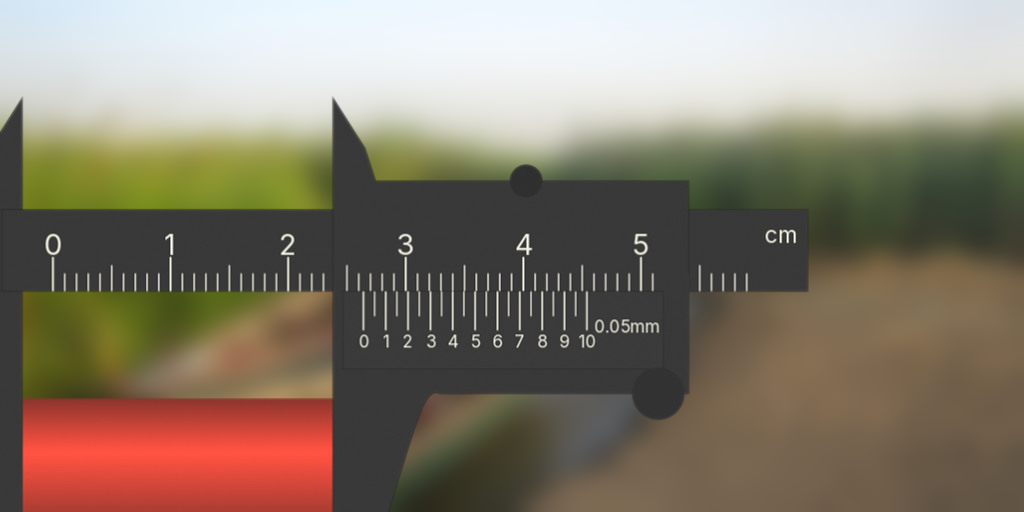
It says 26.4 mm
